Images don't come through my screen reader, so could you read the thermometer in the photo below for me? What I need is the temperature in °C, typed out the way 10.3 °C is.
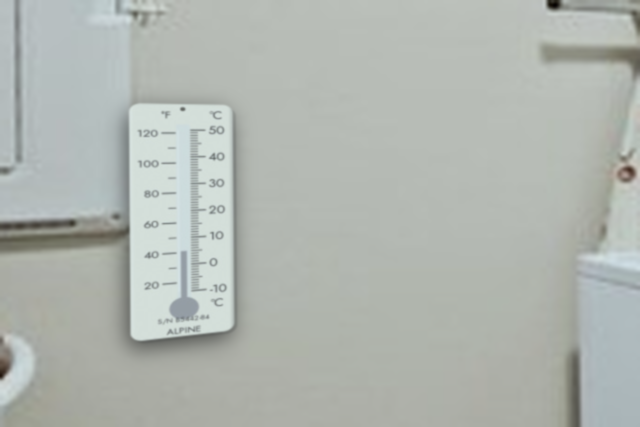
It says 5 °C
